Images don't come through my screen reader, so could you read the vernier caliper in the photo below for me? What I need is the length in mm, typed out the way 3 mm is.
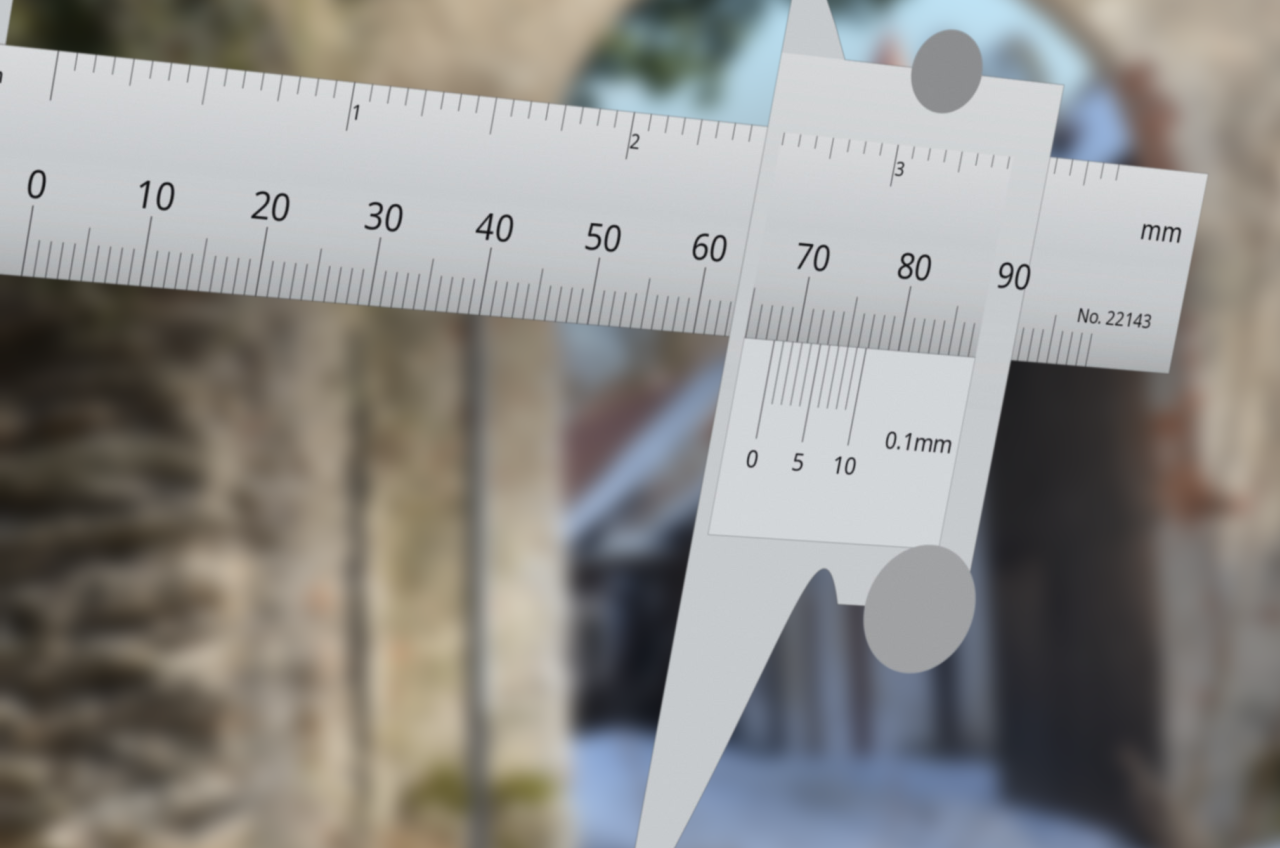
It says 67.8 mm
